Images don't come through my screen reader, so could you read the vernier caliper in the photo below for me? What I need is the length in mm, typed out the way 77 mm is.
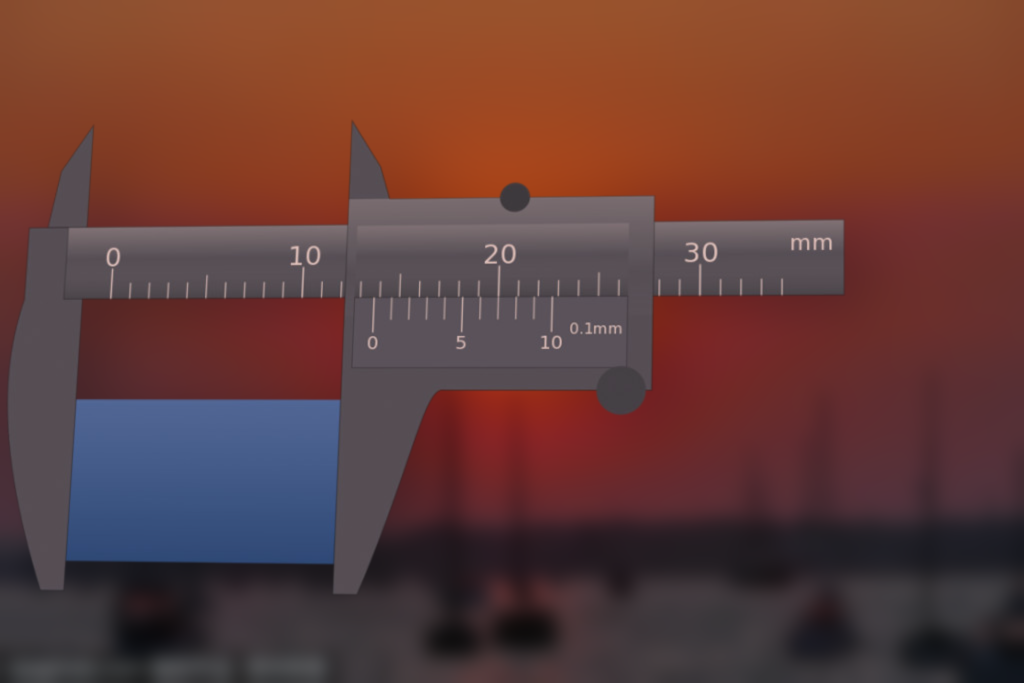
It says 13.7 mm
